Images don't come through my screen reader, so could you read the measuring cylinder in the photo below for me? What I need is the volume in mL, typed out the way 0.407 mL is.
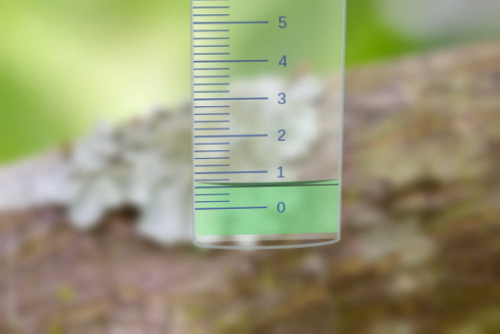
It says 0.6 mL
